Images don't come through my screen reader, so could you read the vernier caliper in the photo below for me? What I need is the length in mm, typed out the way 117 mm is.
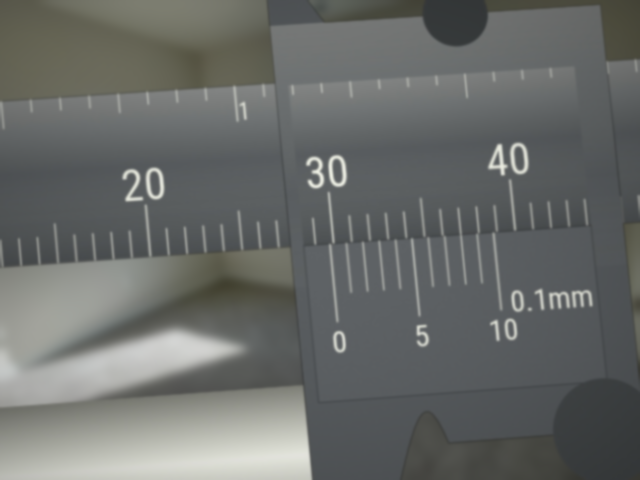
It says 29.8 mm
